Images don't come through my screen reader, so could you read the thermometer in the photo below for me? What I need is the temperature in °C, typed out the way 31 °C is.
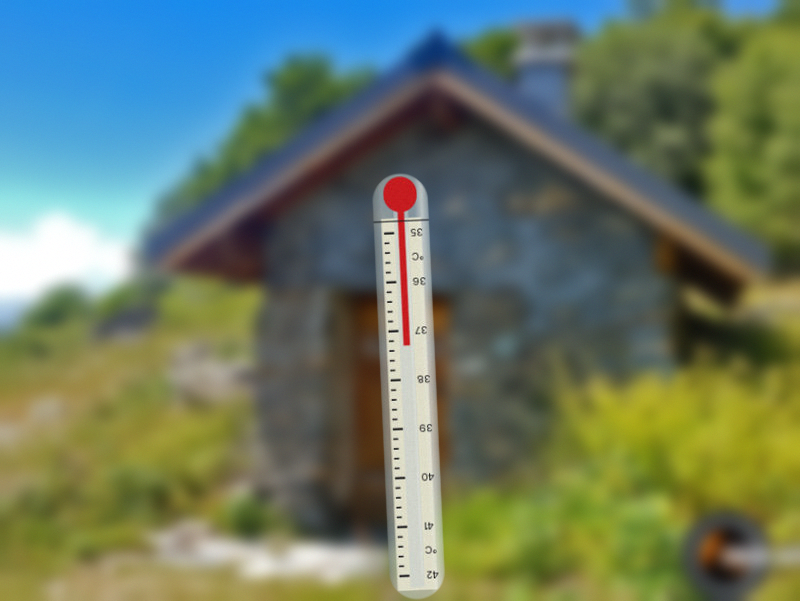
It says 37.3 °C
